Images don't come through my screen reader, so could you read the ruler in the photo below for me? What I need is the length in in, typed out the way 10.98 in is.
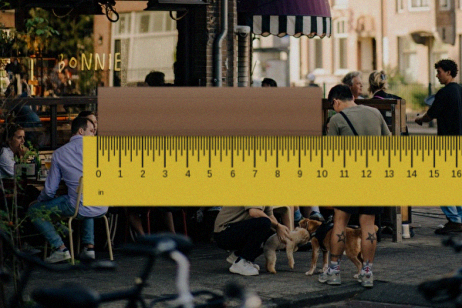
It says 10 in
